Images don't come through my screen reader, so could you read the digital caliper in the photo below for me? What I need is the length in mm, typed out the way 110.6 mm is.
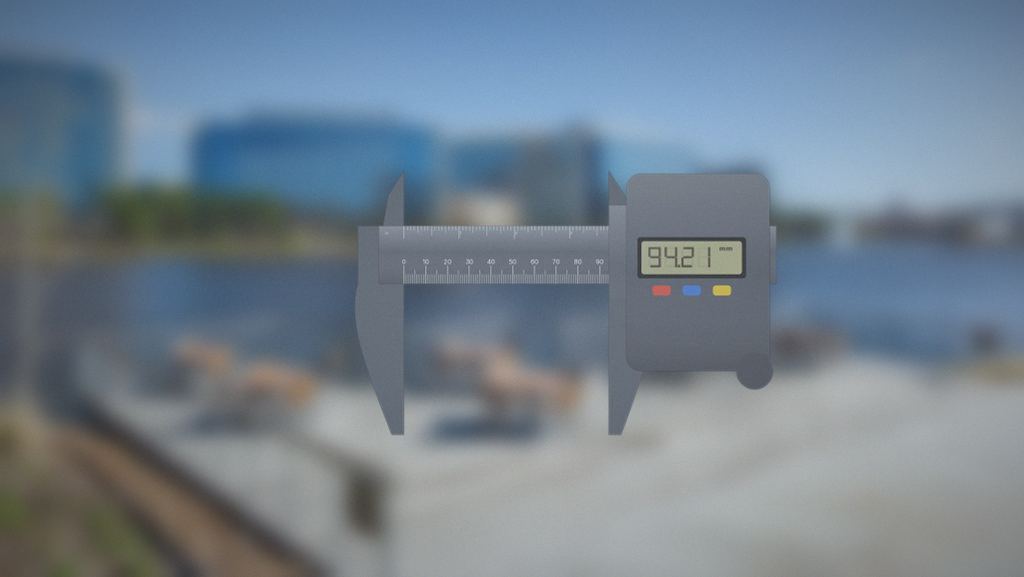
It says 94.21 mm
